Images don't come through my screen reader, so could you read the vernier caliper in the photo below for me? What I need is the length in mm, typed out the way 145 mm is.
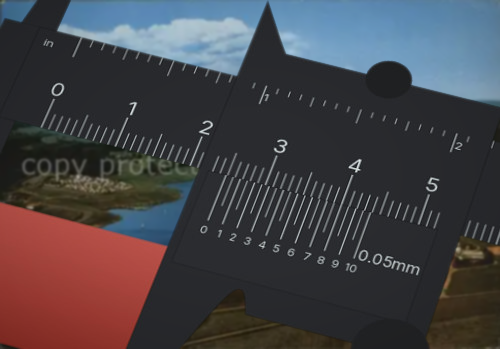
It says 24.8 mm
